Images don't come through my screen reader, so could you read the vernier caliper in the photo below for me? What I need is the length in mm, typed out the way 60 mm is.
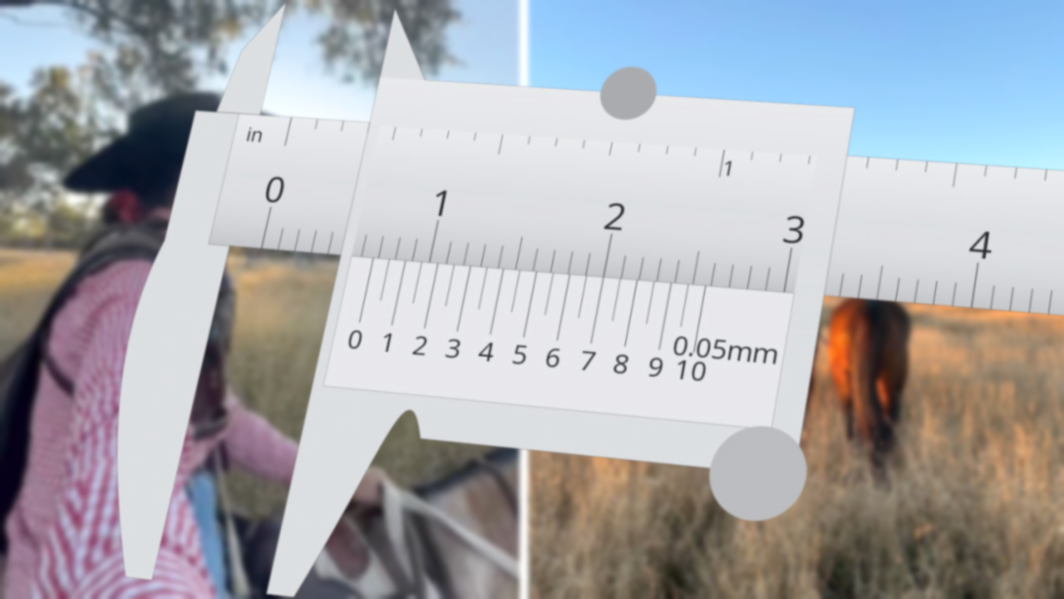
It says 6.7 mm
